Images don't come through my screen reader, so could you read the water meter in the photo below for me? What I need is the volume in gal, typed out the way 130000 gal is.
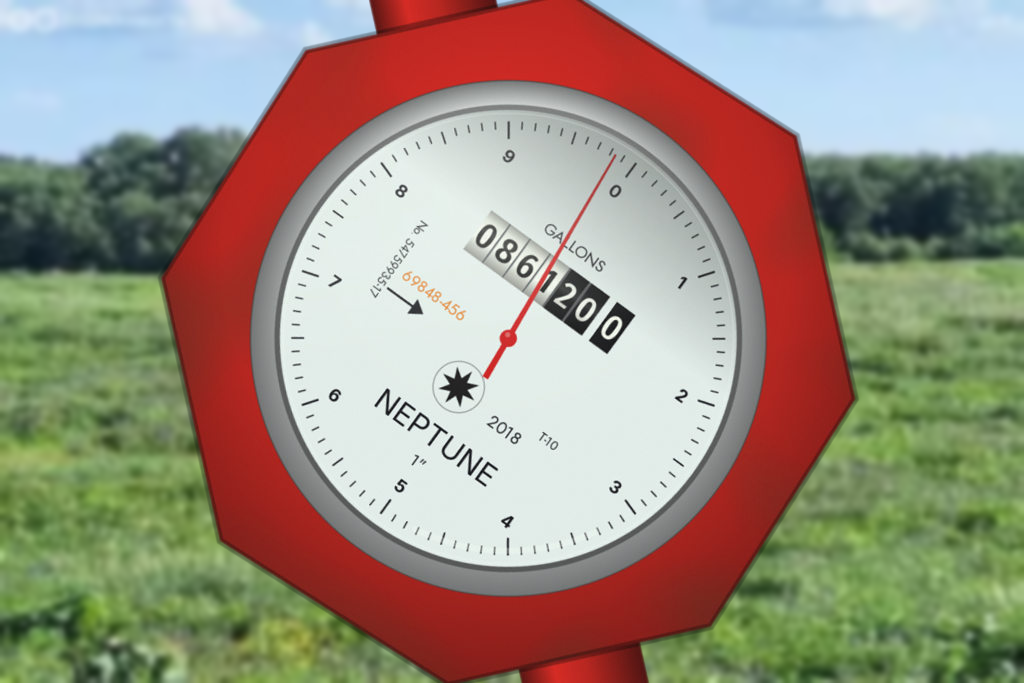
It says 861199.8 gal
